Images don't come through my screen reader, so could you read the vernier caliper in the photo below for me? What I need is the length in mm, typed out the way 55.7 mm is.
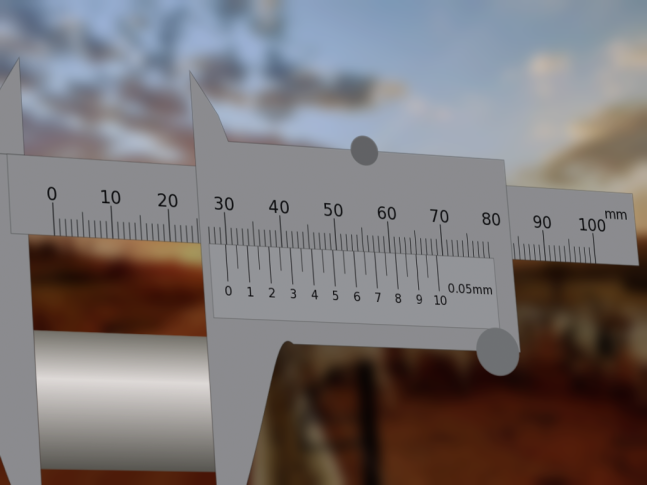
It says 29.8 mm
